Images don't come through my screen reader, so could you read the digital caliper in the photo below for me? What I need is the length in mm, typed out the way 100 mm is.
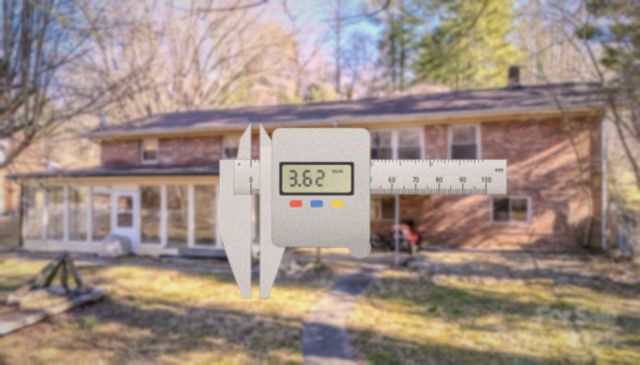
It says 3.62 mm
